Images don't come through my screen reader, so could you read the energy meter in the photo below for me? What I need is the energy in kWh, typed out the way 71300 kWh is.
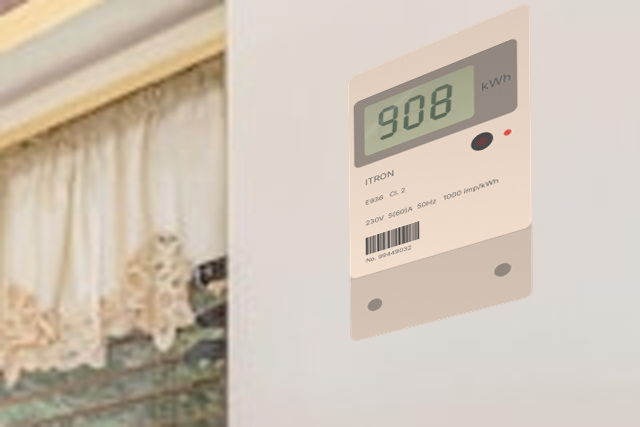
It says 908 kWh
